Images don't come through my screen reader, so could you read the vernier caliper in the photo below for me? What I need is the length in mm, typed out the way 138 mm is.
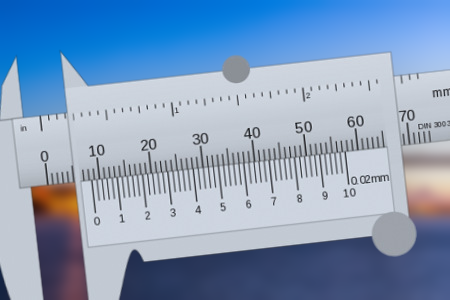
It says 8.5 mm
